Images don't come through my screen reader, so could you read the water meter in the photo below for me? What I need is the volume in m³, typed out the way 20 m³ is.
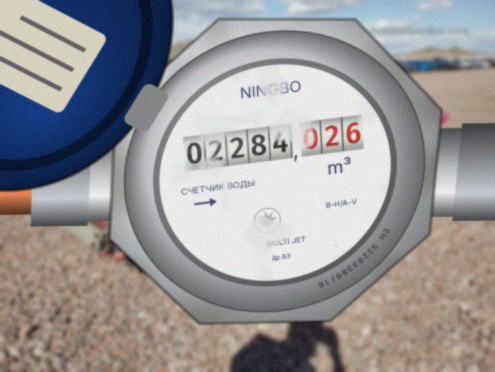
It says 2284.026 m³
